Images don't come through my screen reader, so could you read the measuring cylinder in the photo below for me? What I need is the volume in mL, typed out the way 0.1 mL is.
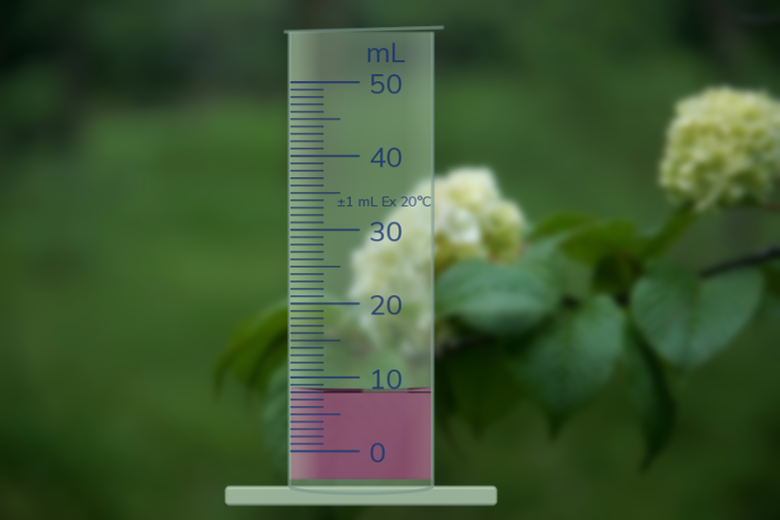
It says 8 mL
